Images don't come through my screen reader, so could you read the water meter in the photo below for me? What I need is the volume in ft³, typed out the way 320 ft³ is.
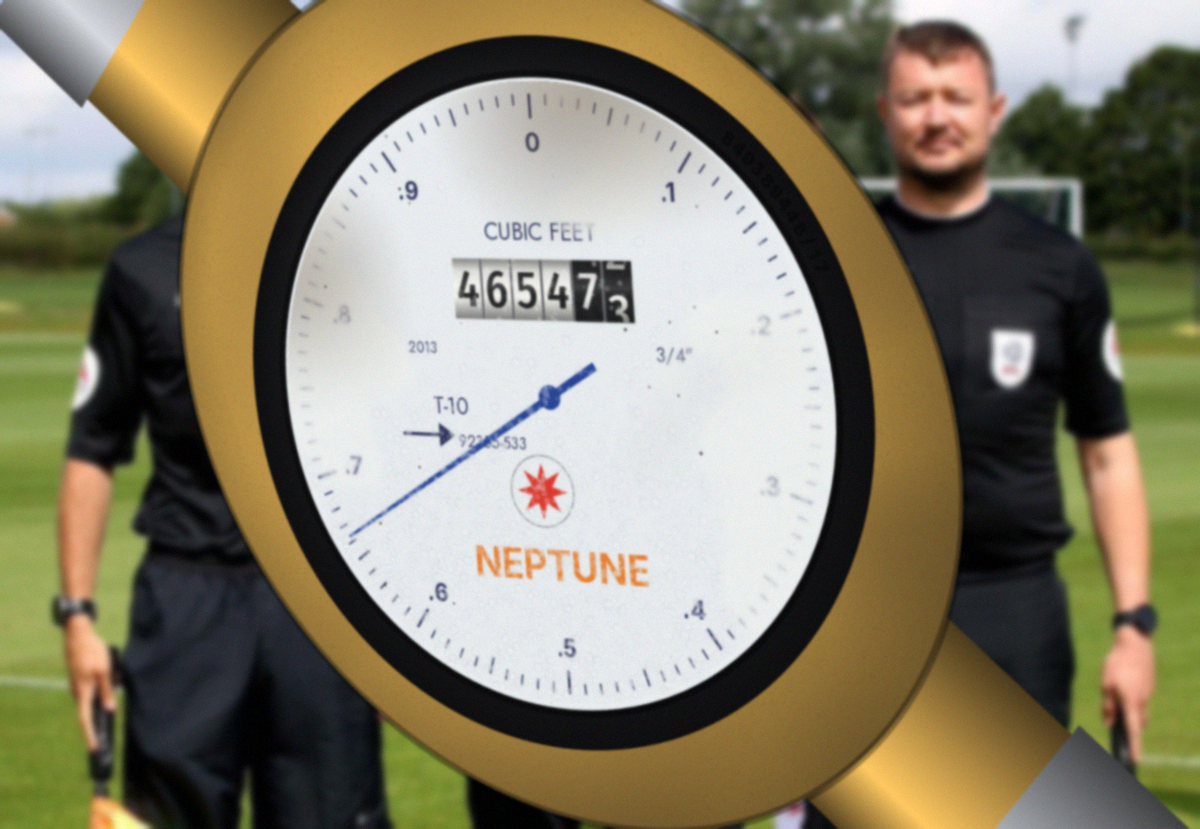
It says 465472.66 ft³
